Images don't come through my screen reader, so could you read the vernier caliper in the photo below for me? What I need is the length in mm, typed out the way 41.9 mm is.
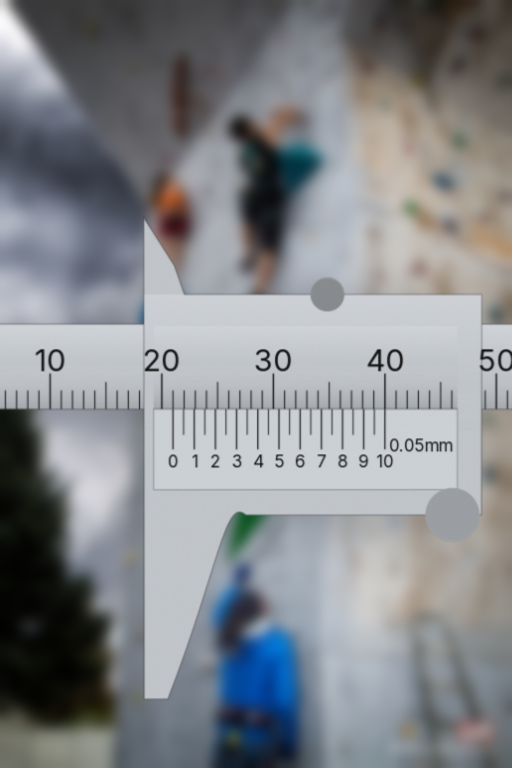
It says 21.0 mm
